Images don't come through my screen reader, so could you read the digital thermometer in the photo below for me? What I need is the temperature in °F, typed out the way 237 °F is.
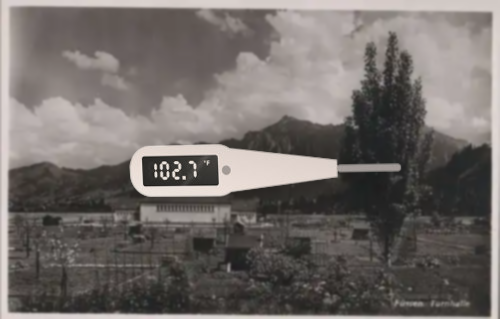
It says 102.7 °F
